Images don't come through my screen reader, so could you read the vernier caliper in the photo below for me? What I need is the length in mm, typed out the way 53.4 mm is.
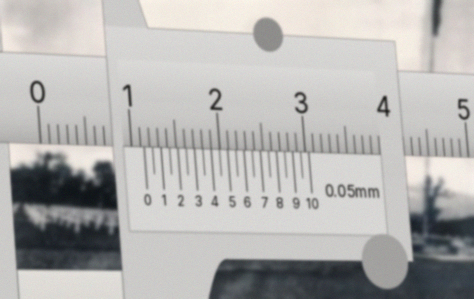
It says 11.4 mm
